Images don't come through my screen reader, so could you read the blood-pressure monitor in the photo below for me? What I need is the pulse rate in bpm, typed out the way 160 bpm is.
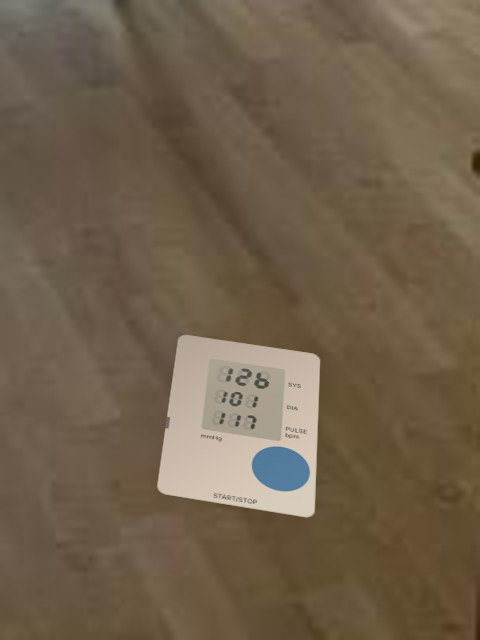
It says 117 bpm
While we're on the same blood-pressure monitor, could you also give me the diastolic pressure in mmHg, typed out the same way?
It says 101 mmHg
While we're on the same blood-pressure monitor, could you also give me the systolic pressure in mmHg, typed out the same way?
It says 126 mmHg
